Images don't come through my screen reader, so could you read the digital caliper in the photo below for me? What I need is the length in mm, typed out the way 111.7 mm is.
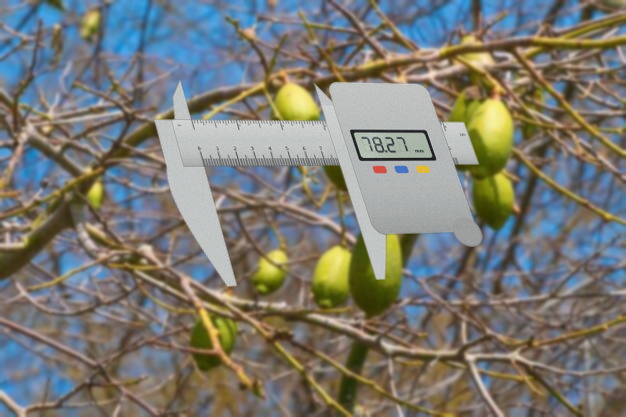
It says 78.27 mm
